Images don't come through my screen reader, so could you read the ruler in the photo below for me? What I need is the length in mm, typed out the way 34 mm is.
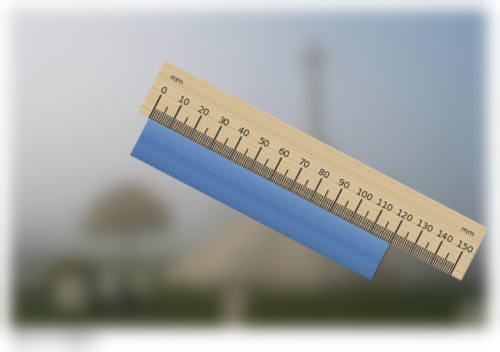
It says 120 mm
